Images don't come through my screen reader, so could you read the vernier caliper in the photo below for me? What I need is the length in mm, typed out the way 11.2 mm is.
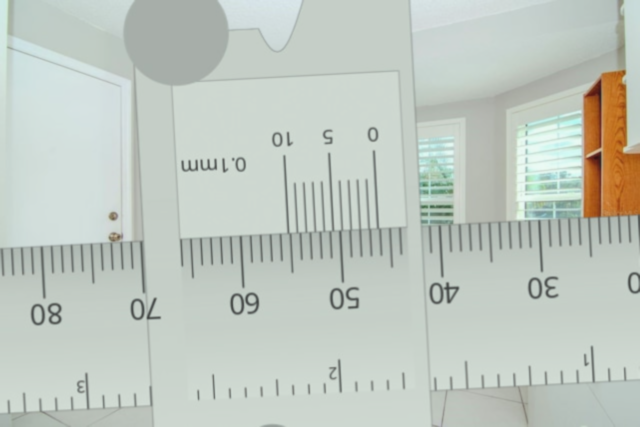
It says 46.2 mm
